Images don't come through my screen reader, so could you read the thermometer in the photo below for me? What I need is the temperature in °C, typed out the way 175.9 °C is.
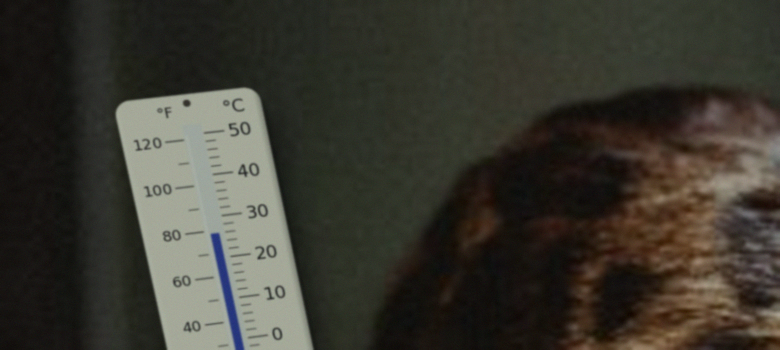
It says 26 °C
